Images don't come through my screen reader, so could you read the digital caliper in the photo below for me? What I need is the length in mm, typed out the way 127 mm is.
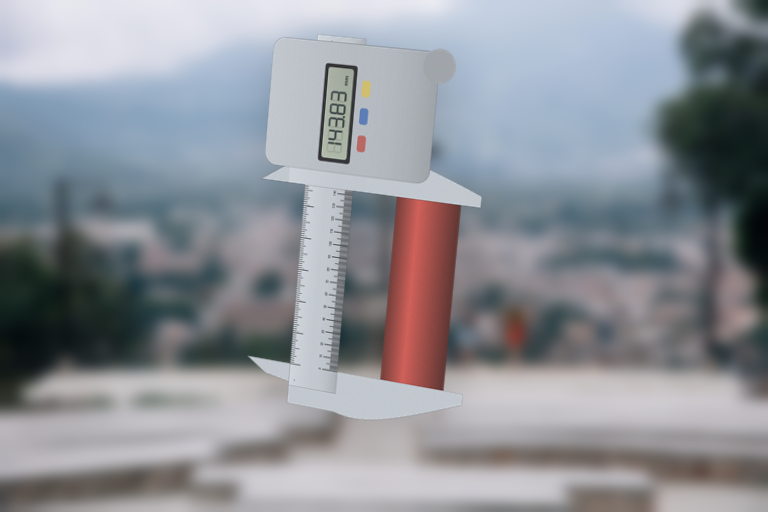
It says 143.83 mm
